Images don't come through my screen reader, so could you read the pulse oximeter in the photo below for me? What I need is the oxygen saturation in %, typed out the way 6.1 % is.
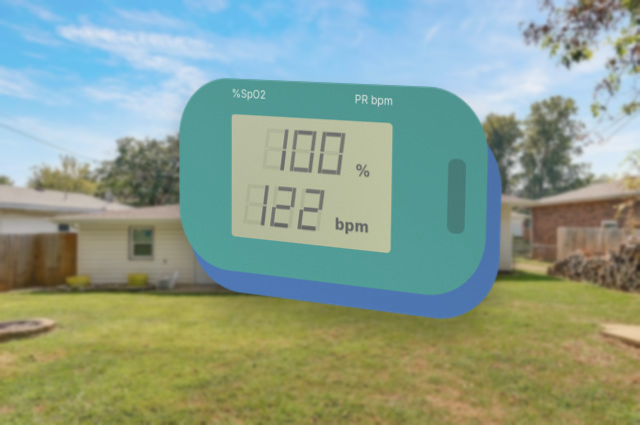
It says 100 %
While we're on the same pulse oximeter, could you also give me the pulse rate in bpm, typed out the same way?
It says 122 bpm
